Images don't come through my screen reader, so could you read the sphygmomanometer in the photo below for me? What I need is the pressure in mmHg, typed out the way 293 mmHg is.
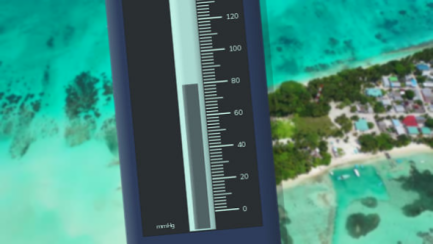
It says 80 mmHg
